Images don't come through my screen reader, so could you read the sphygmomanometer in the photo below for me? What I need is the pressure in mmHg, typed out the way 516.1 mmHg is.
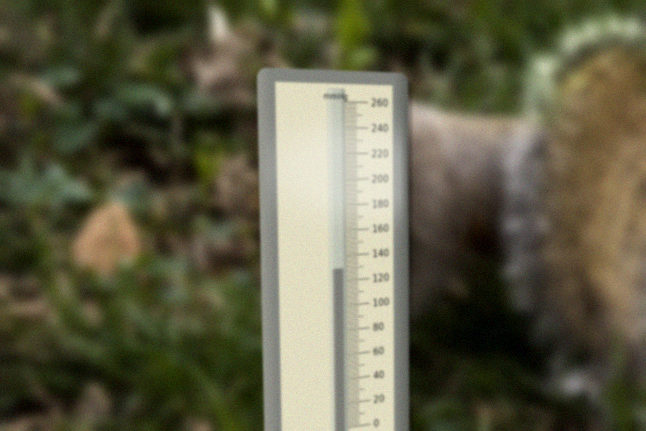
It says 130 mmHg
